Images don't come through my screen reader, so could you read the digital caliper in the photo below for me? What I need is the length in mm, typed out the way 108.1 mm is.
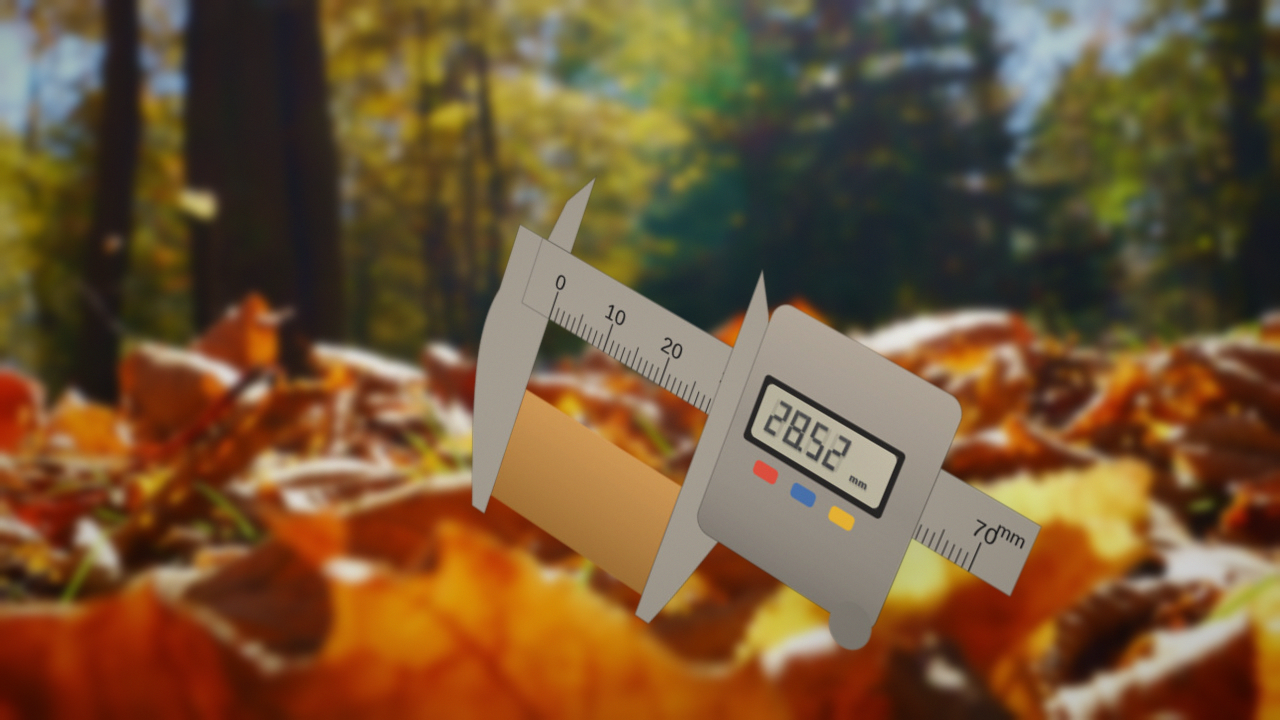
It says 28.52 mm
